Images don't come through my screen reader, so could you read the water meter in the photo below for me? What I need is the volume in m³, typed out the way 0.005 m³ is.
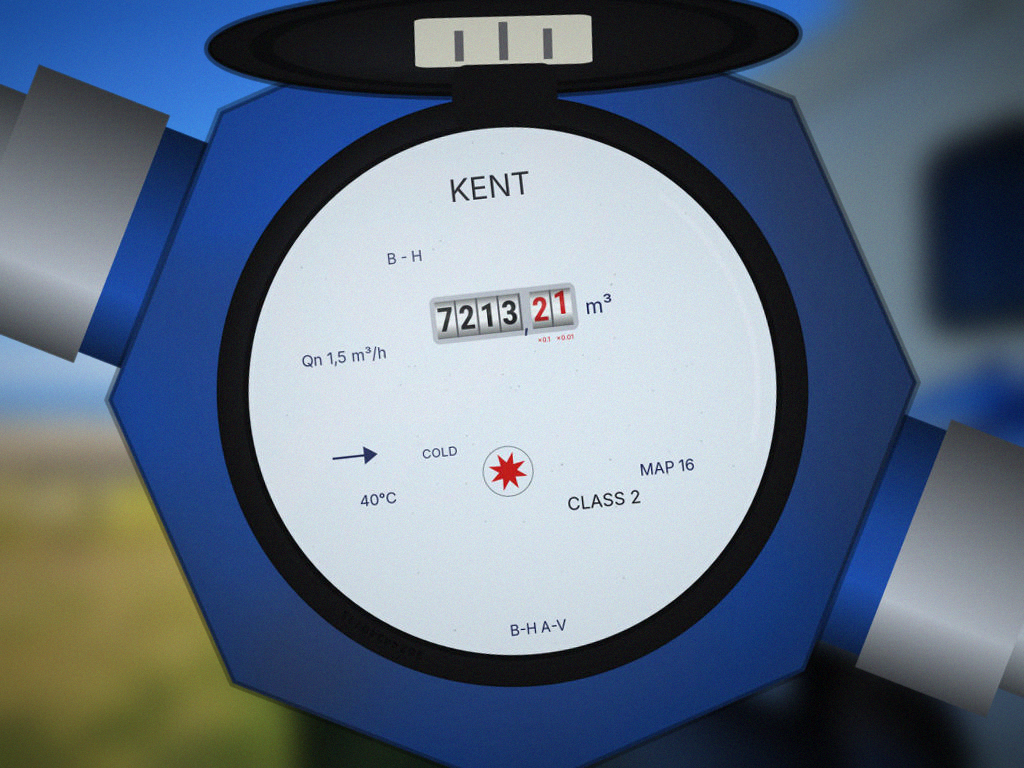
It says 7213.21 m³
